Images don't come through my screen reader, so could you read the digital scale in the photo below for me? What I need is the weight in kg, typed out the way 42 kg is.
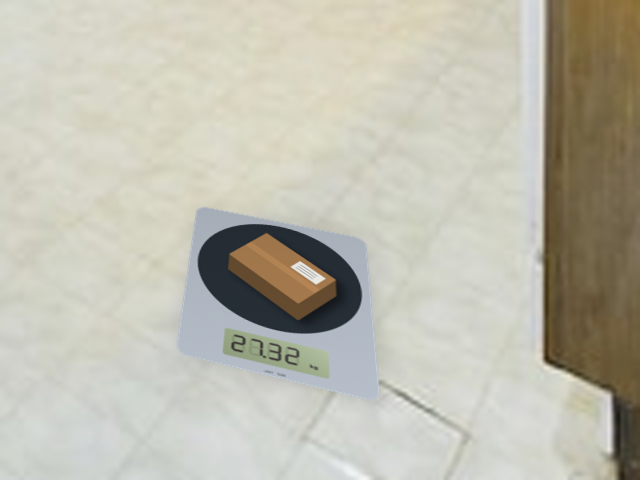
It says 27.32 kg
